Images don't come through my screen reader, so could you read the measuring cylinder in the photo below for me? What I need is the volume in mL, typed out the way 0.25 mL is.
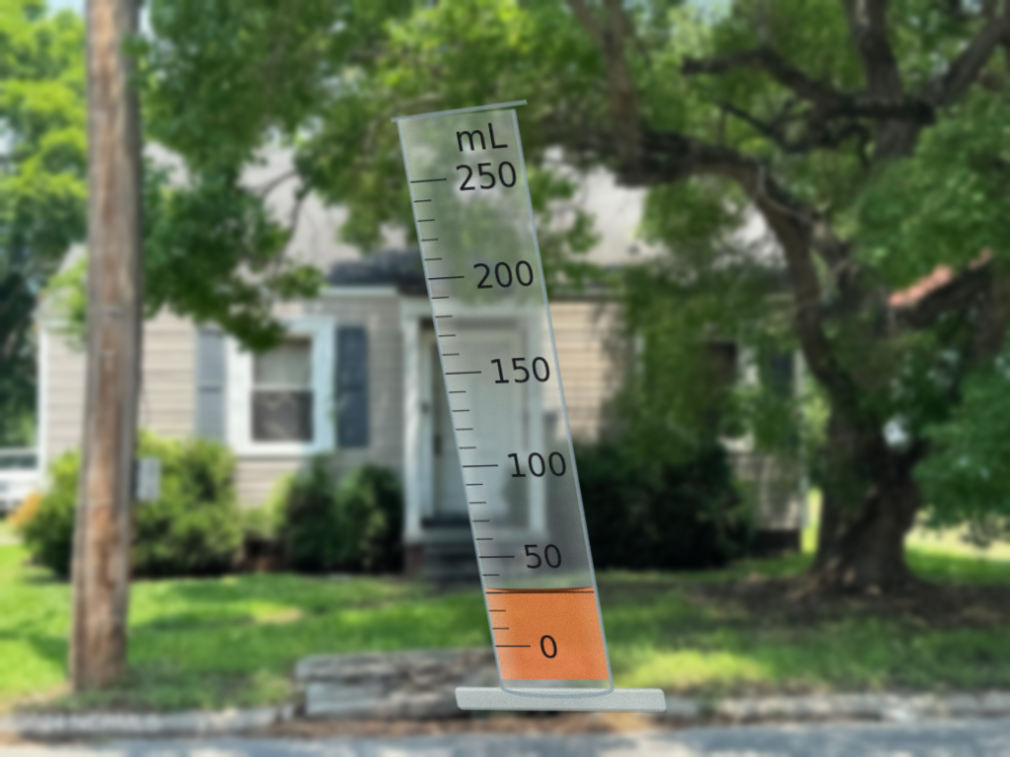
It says 30 mL
